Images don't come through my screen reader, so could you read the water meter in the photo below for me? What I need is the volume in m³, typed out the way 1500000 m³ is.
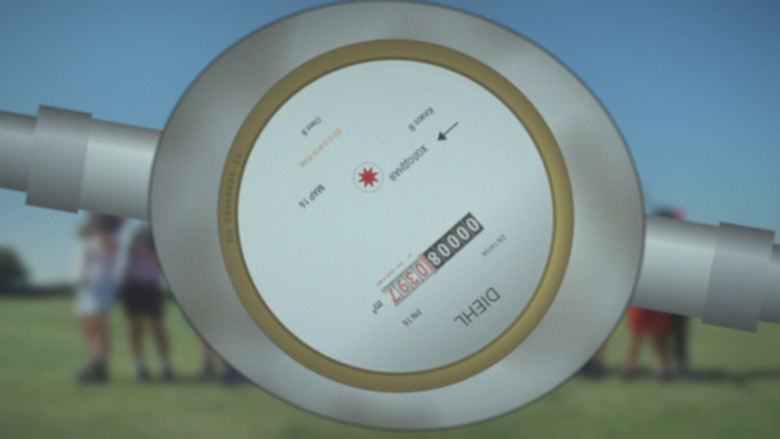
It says 8.0397 m³
